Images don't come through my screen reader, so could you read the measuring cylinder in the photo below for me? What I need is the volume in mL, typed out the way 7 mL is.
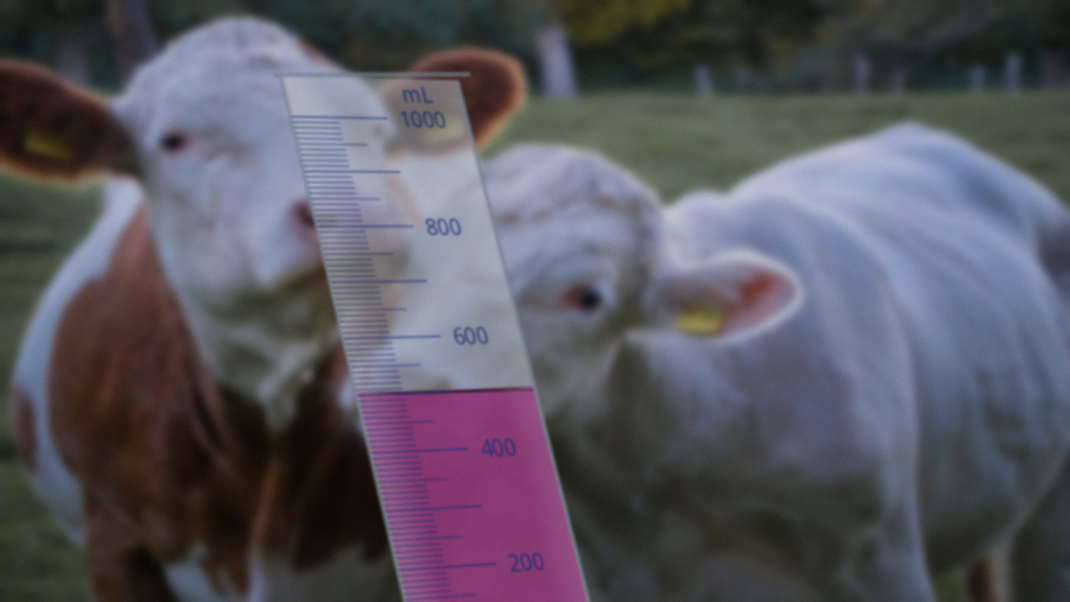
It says 500 mL
